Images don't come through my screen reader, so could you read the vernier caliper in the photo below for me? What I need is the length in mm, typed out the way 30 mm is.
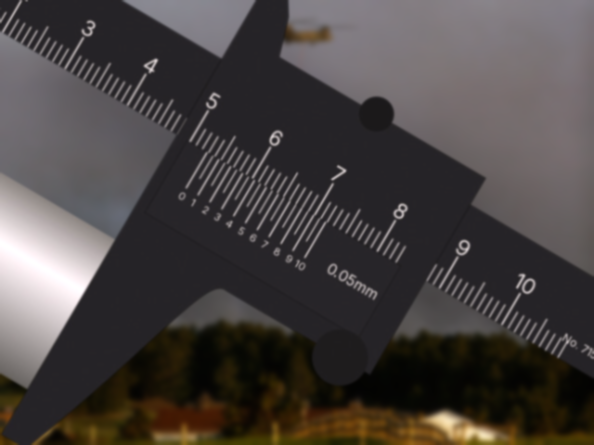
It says 52.8 mm
